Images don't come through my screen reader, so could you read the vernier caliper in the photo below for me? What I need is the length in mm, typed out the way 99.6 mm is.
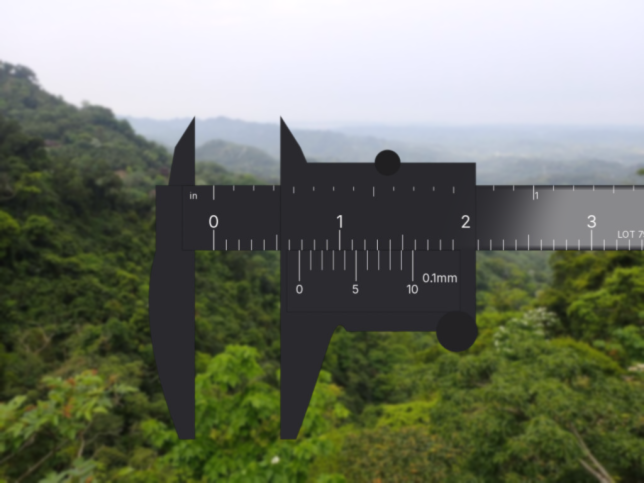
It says 6.8 mm
